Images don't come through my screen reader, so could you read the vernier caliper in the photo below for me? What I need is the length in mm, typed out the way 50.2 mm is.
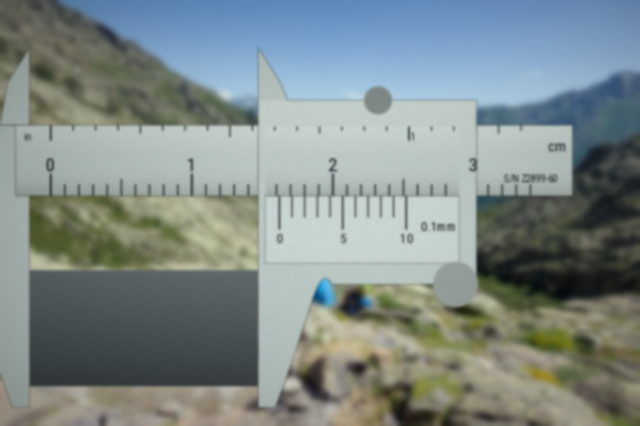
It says 16.2 mm
